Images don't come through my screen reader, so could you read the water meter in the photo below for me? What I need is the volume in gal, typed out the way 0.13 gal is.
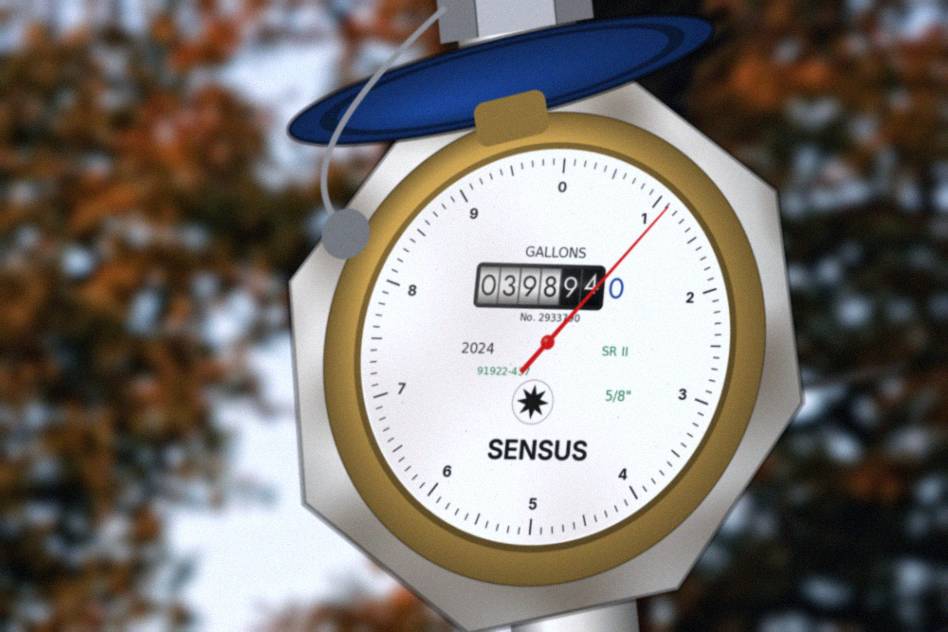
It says 398941.1 gal
